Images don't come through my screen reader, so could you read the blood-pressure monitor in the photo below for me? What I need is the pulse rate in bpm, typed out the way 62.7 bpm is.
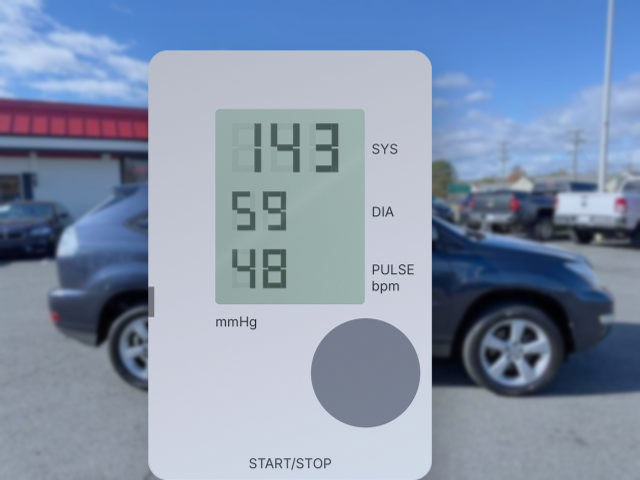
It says 48 bpm
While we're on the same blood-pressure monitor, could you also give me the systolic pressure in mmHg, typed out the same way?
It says 143 mmHg
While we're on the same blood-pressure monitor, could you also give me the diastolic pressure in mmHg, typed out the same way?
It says 59 mmHg
